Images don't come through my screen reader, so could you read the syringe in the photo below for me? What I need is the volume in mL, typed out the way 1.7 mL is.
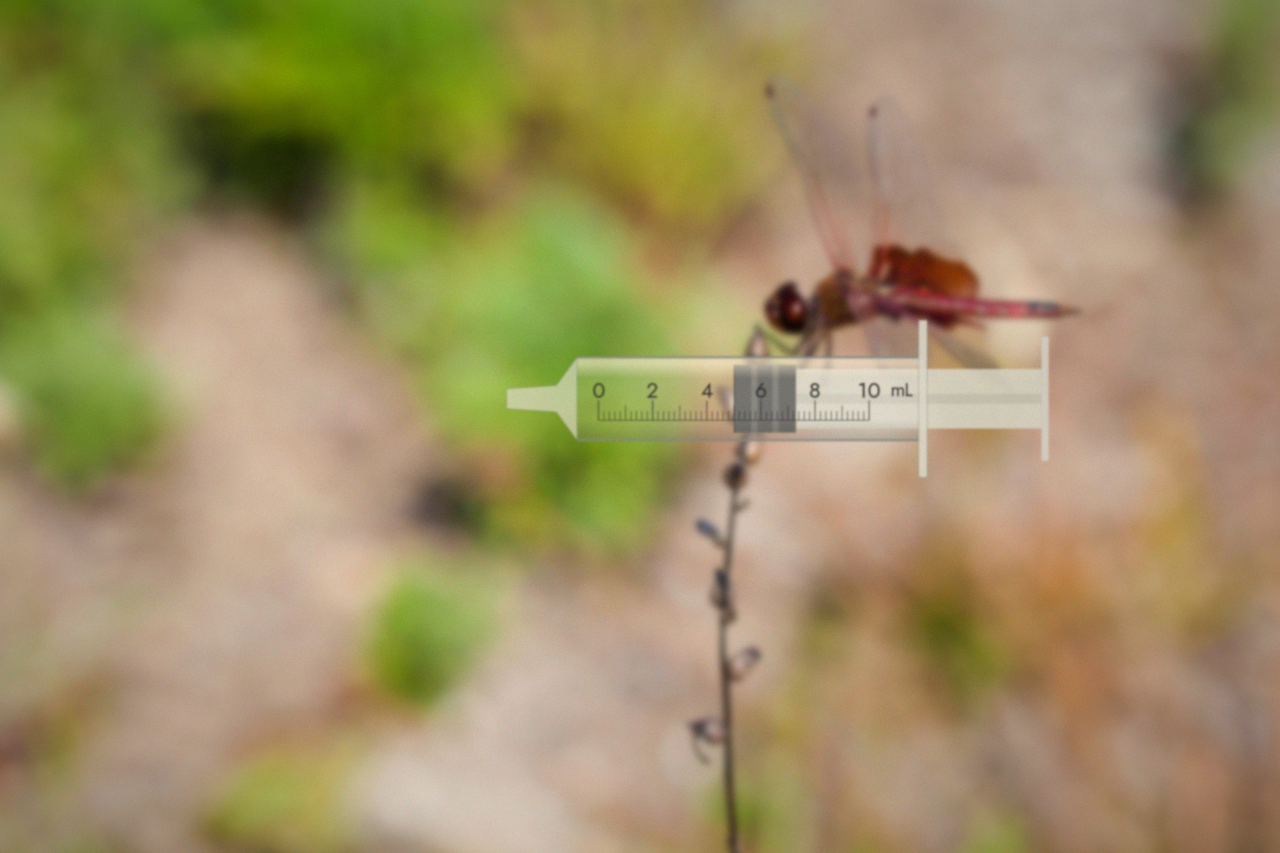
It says 5 mL
